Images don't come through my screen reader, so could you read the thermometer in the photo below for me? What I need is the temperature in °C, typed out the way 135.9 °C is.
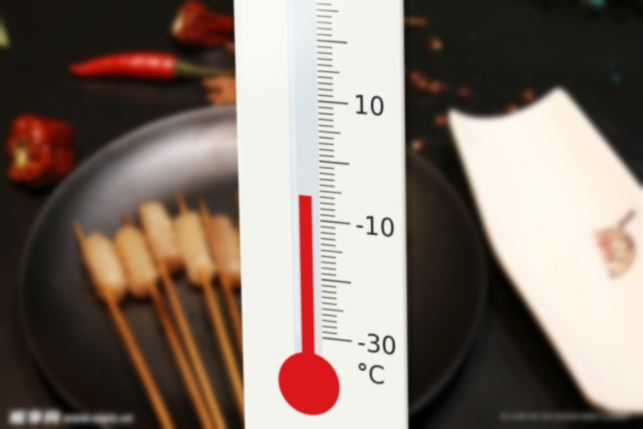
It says -6 °C
